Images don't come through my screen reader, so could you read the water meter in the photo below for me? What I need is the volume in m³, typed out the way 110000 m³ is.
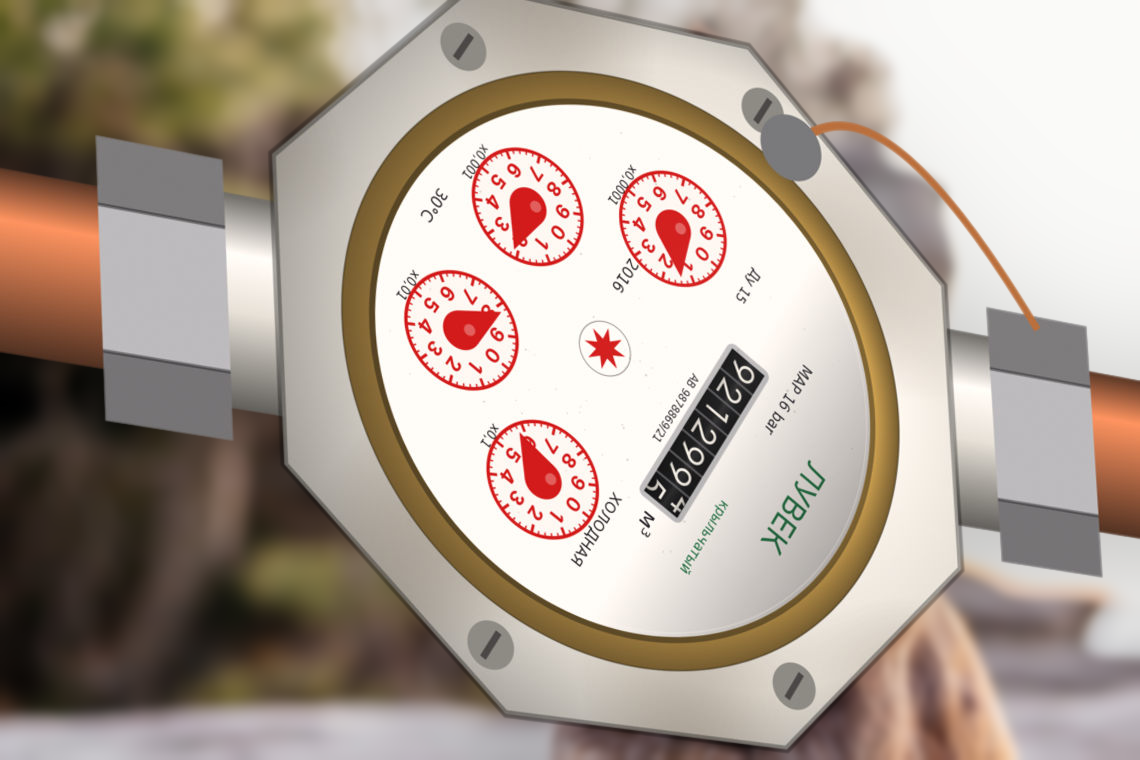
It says 9212994.5821 m³
